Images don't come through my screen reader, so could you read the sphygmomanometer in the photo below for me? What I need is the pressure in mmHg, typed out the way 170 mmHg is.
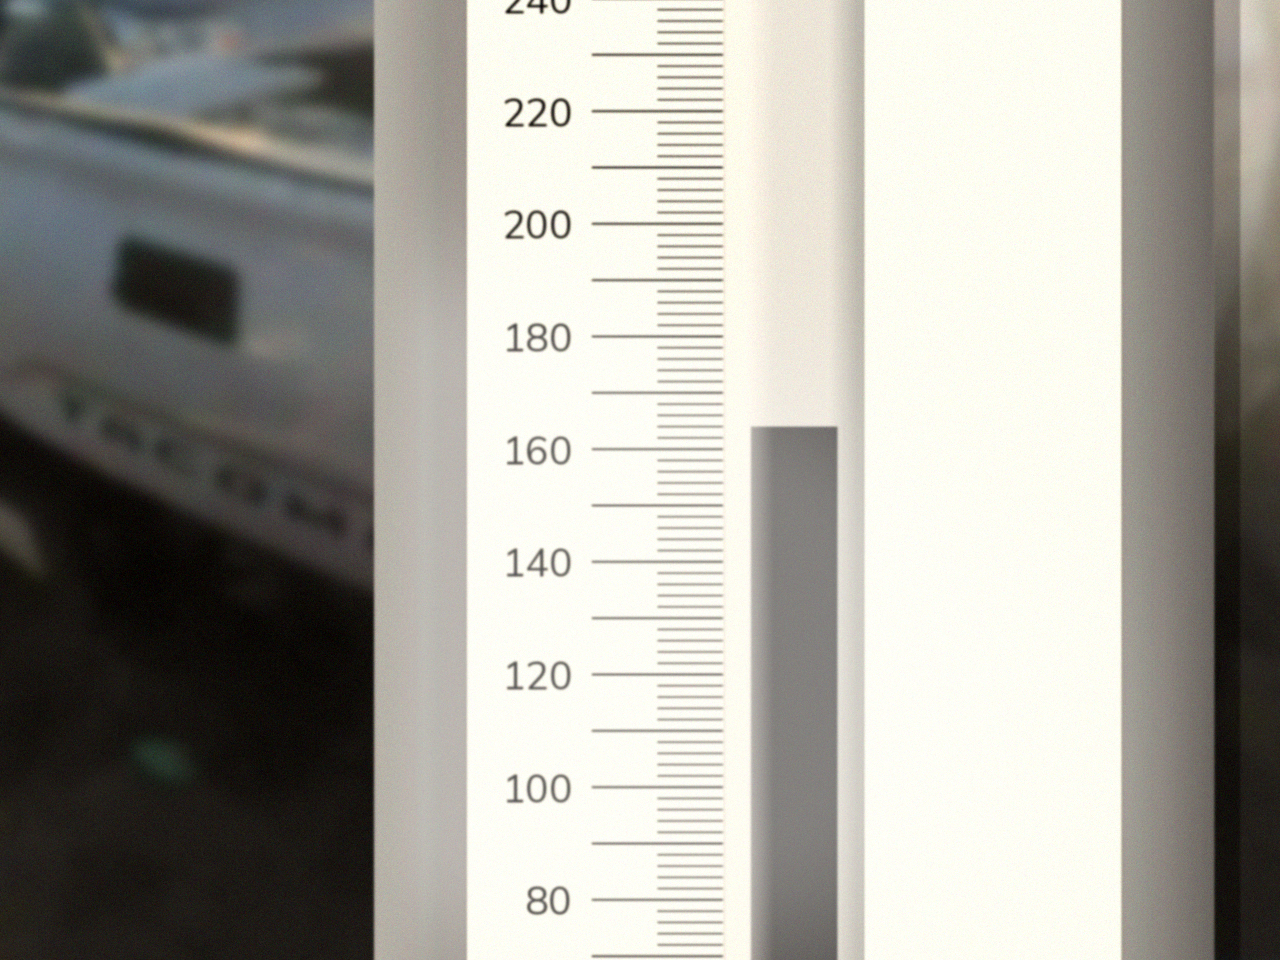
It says 164 mmHg
